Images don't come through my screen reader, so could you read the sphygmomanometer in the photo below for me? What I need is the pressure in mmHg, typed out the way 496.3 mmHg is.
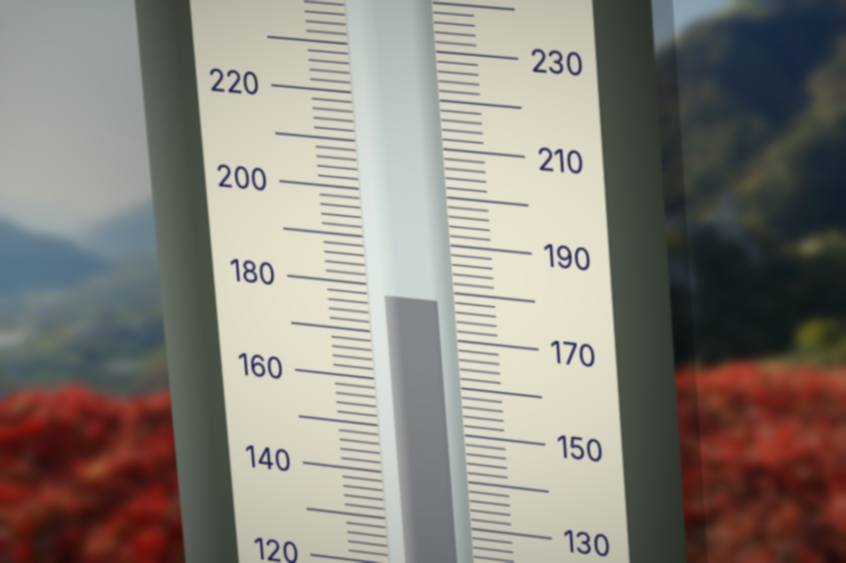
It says 178 mmHg
